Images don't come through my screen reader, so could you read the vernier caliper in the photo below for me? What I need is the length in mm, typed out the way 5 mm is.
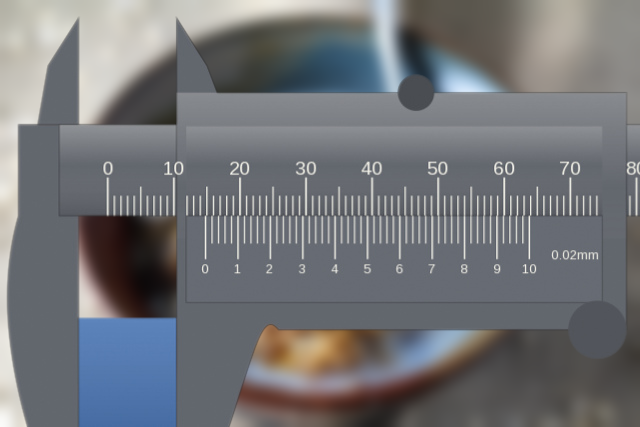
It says 14.8 mm
